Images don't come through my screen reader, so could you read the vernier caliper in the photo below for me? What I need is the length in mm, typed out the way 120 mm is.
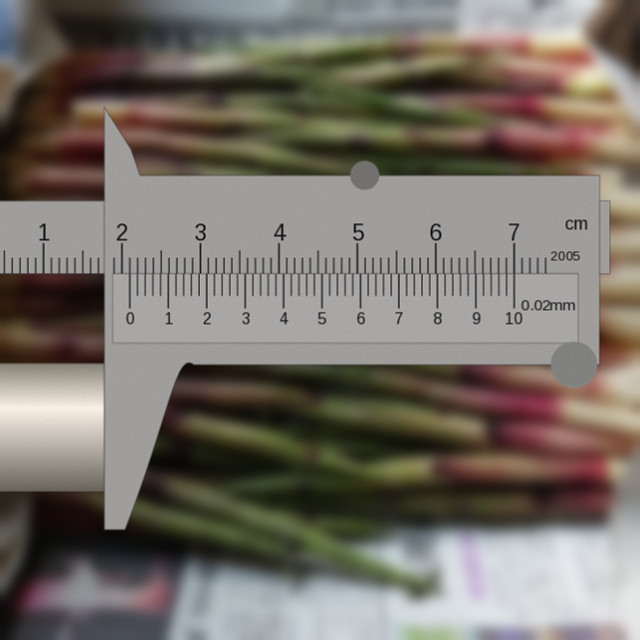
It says 21.0 mm
